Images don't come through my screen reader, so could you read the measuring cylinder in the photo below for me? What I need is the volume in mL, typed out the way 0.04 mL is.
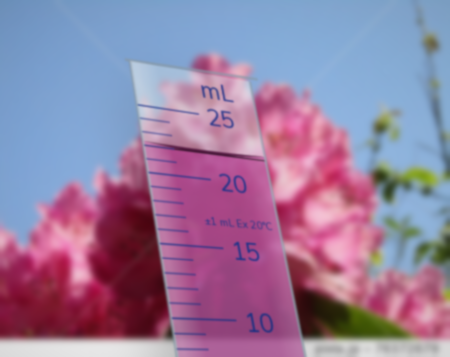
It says 22 mL
